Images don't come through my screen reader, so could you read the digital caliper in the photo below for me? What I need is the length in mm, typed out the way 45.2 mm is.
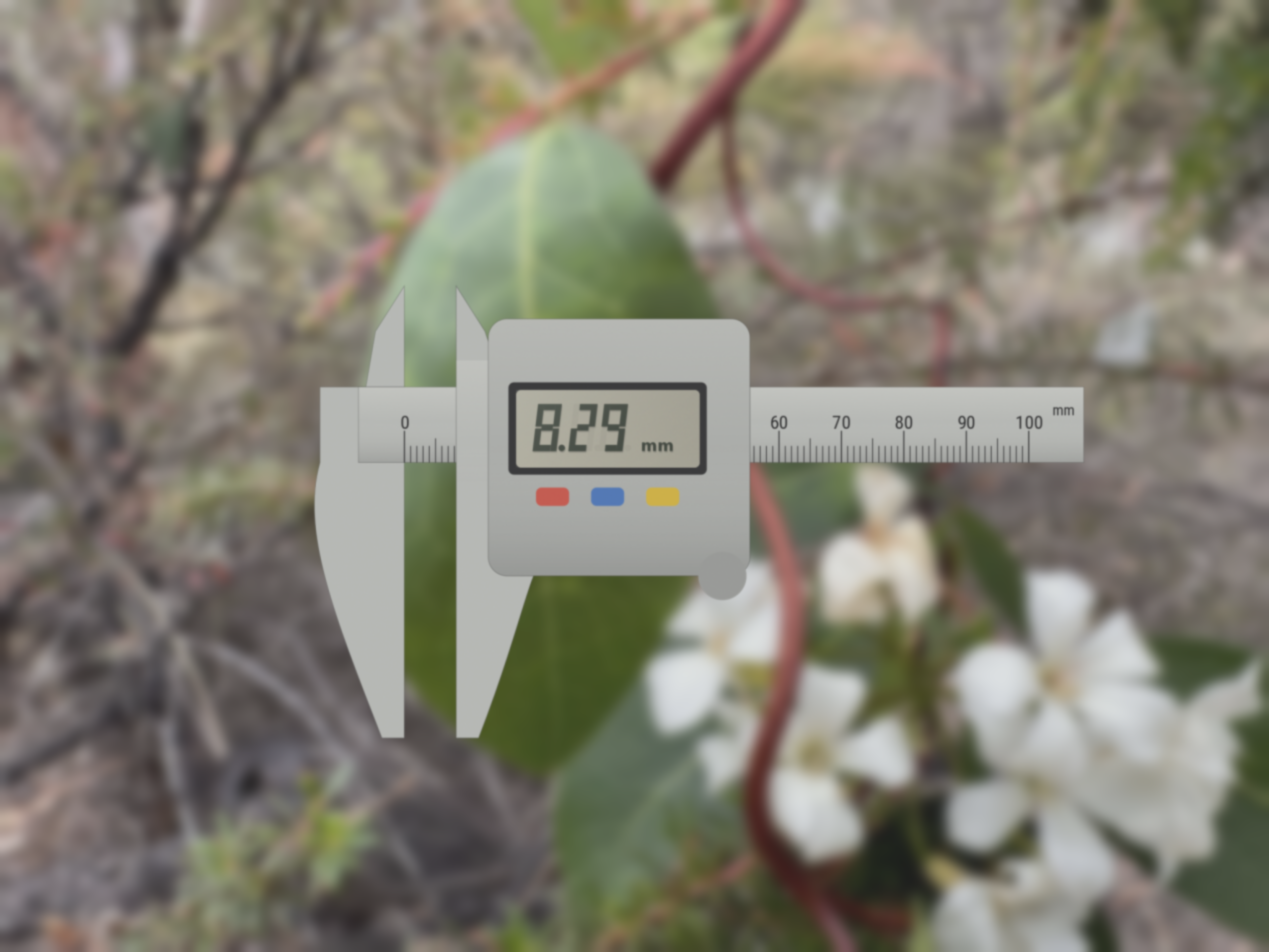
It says 8.29 mm
